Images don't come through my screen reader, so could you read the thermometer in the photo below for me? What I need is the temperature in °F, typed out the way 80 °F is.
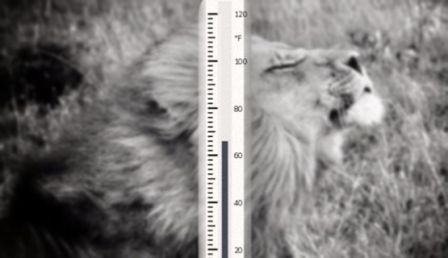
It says 66 °F
